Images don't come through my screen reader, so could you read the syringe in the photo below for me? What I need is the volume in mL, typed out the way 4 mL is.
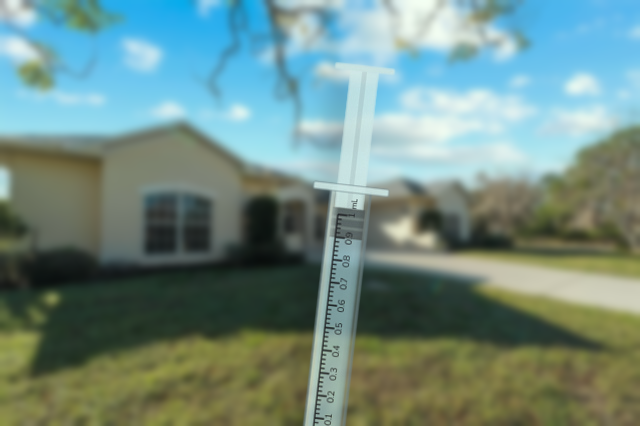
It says 0.9 mL
